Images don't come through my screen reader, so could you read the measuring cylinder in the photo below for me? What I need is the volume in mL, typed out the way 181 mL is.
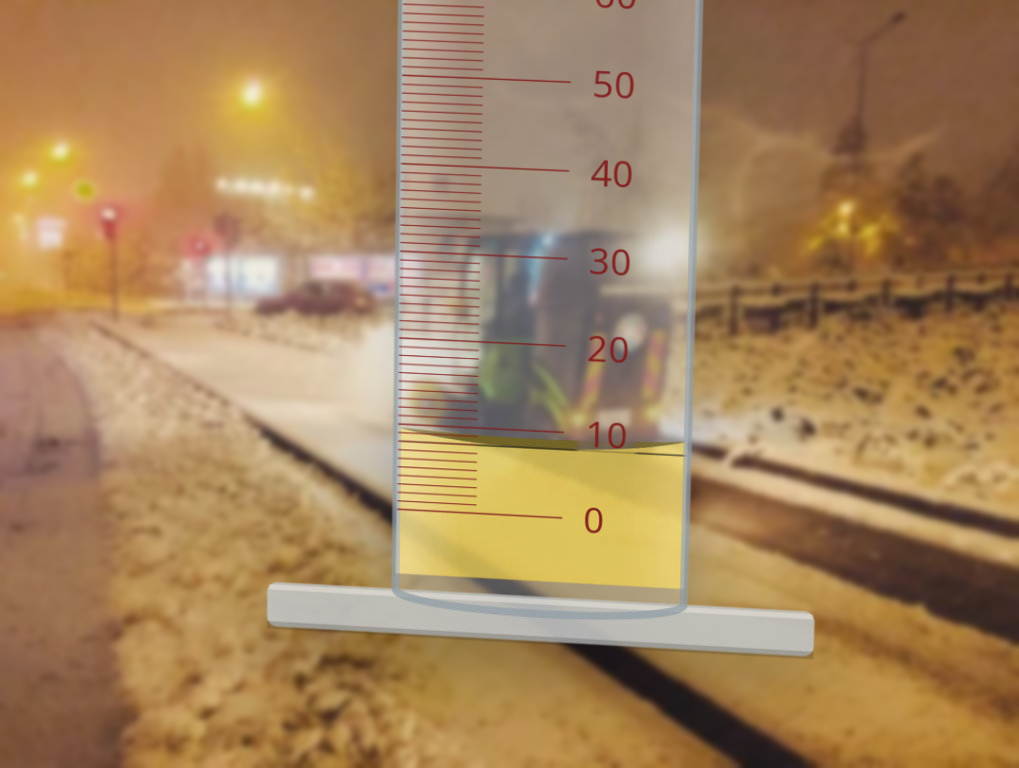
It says 8 mL
